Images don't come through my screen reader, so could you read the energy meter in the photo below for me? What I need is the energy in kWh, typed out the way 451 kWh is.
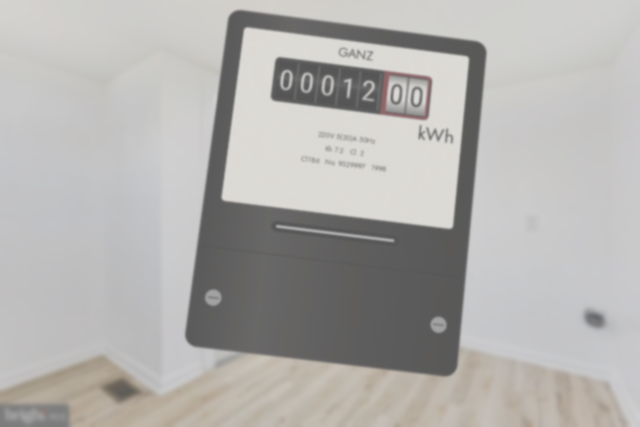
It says 12.00 kWh
